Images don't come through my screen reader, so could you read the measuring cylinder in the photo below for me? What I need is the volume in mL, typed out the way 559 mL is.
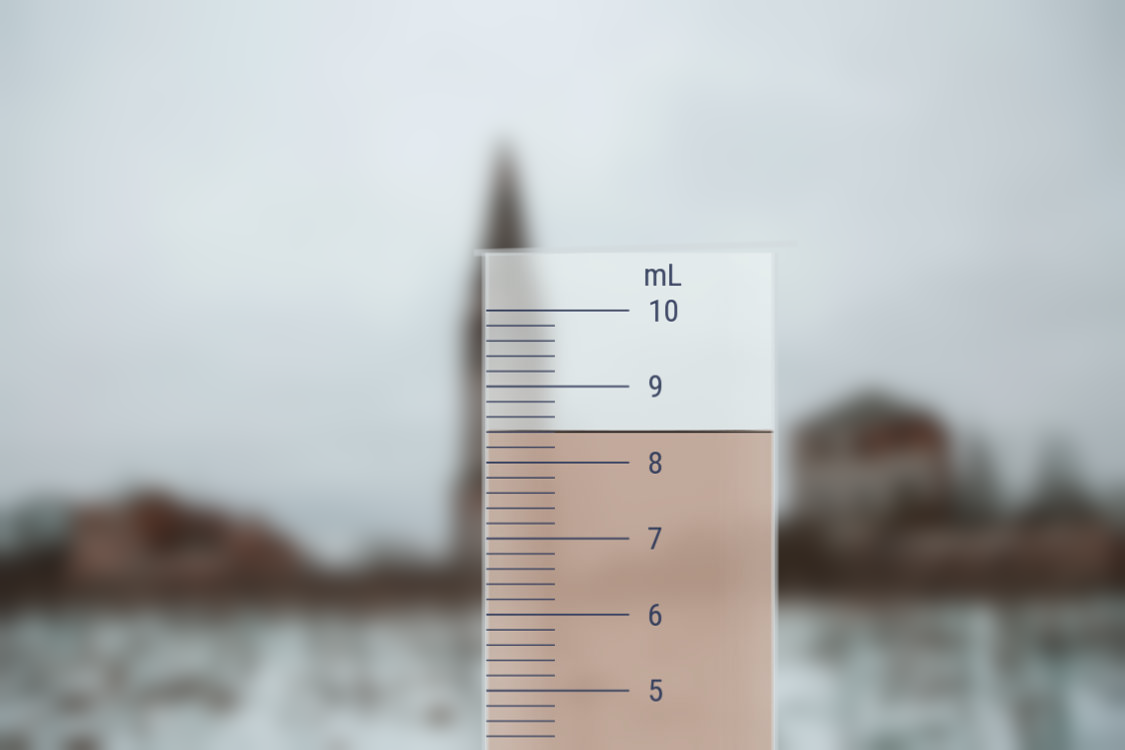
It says 8.4 mL
